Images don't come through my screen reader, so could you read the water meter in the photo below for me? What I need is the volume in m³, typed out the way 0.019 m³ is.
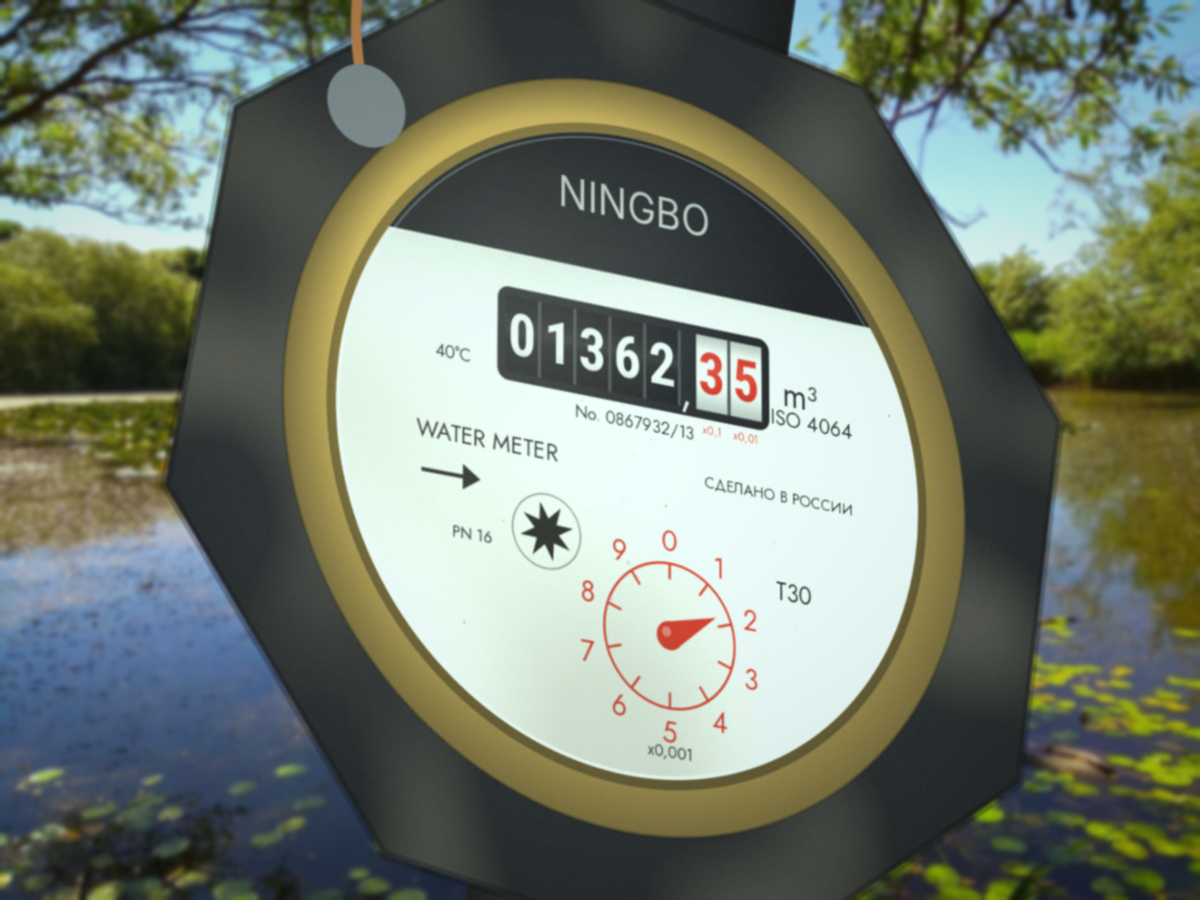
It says 1362.351 m³
